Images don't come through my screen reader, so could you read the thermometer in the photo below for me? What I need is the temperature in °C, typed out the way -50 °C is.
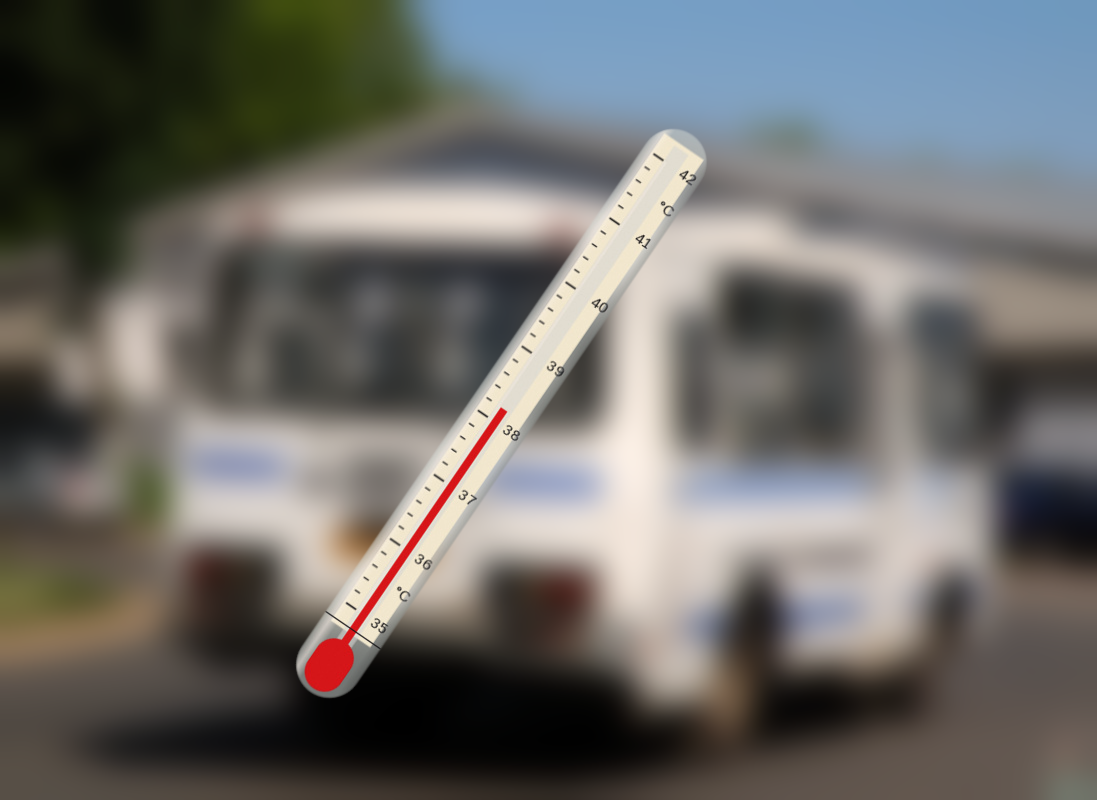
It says 38.2 °C
